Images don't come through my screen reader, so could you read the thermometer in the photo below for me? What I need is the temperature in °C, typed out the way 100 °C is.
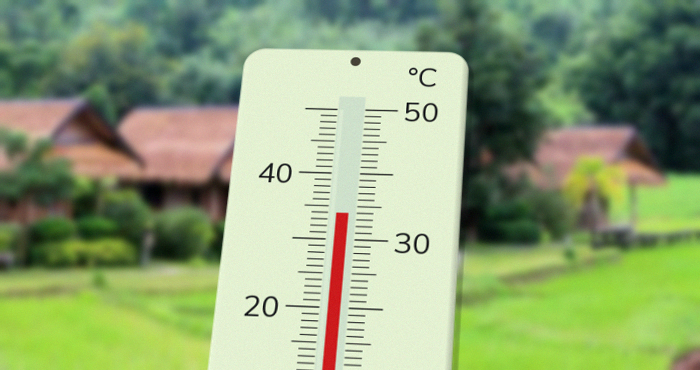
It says 34 °C
